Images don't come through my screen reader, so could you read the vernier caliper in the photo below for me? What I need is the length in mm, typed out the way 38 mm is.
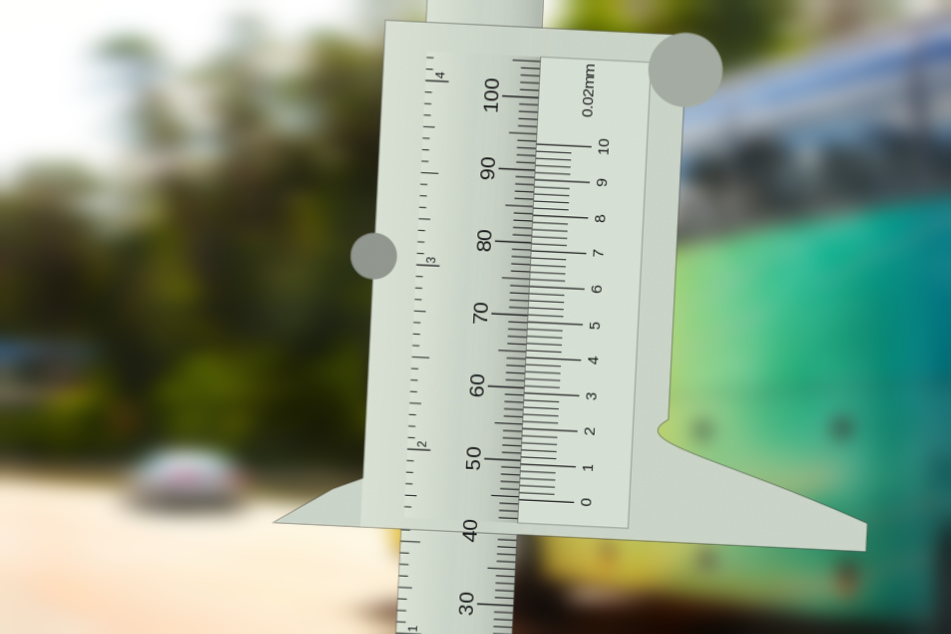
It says 44.6 mm
